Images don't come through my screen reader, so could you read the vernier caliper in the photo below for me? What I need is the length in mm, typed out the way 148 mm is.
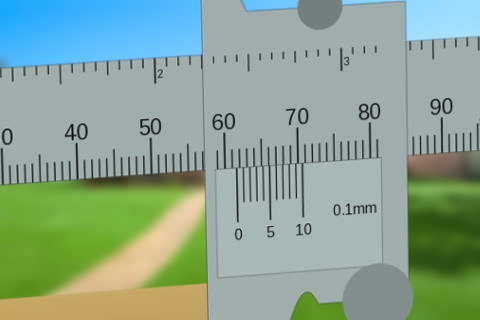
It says 61.6 mm
